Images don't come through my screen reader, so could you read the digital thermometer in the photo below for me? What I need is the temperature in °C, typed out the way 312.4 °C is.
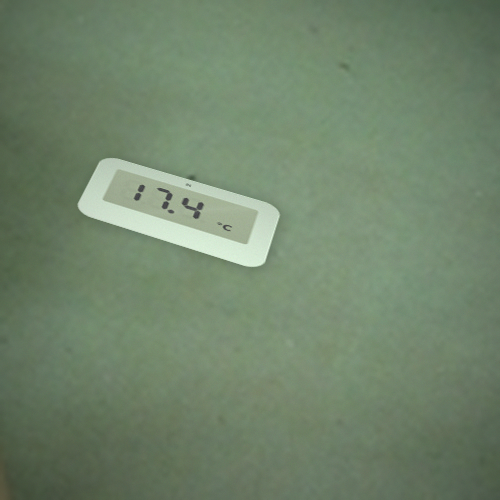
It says 17.4 °C
